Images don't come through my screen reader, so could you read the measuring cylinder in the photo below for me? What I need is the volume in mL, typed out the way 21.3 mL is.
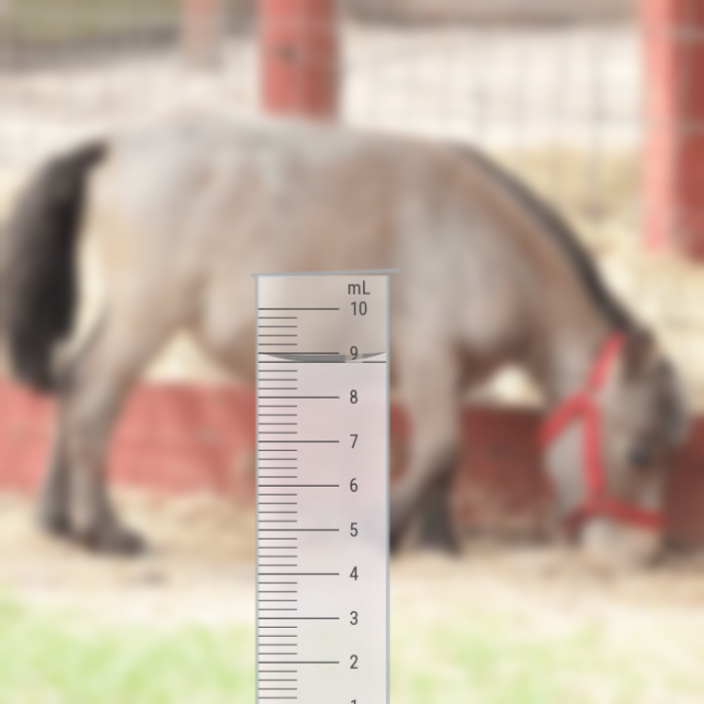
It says 8.8 mL
